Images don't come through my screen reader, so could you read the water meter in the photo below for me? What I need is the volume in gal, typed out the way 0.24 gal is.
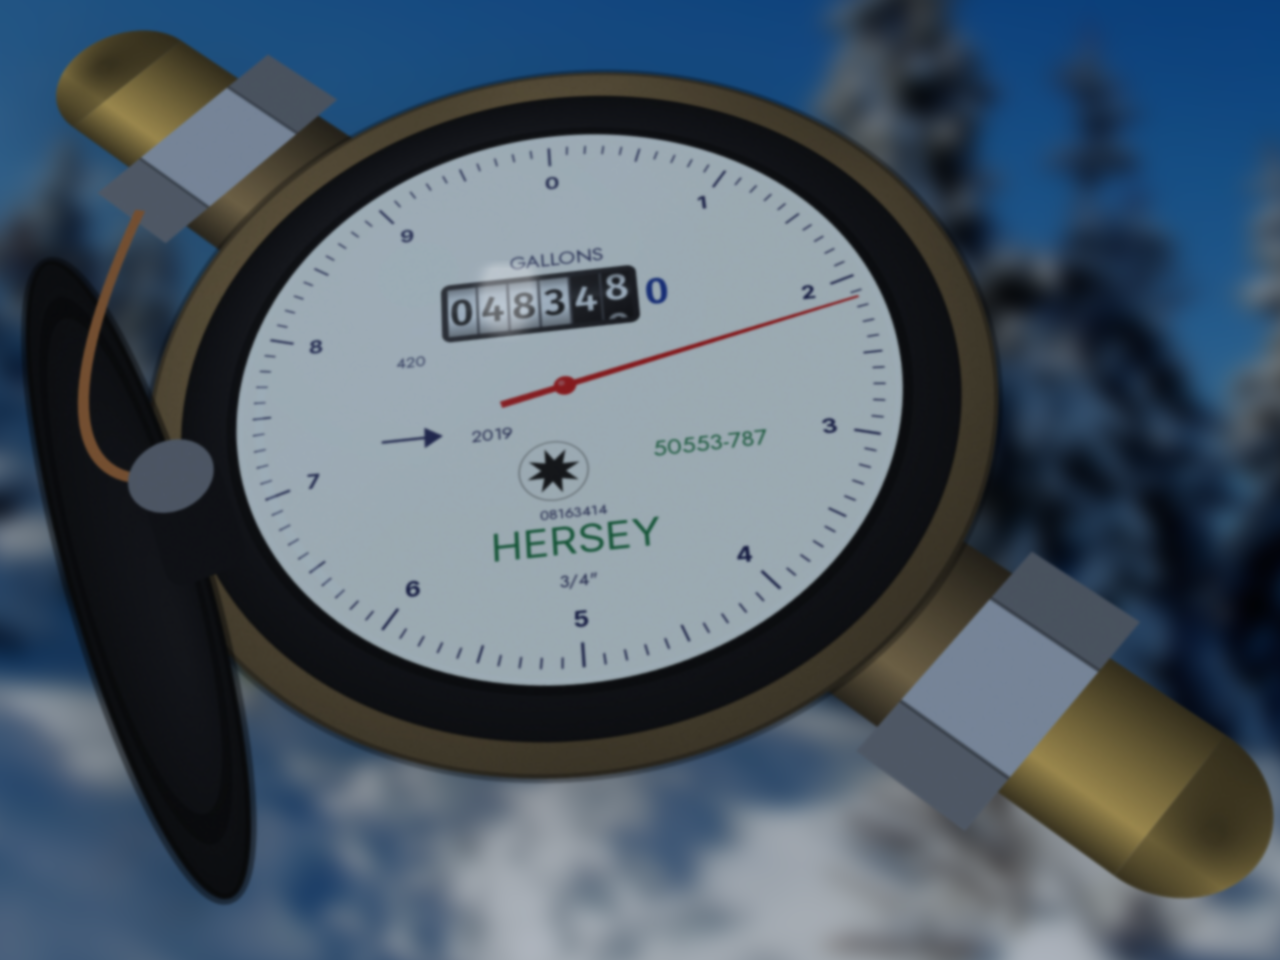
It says 483482.1 gal
